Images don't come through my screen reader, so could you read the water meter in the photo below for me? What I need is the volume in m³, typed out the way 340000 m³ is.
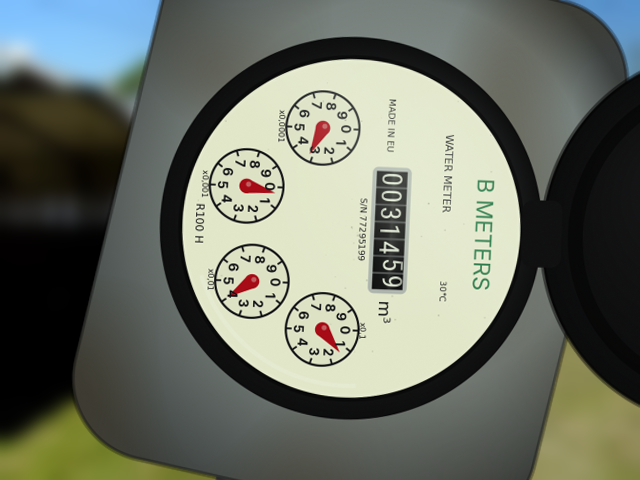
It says 31459.1403 m³
